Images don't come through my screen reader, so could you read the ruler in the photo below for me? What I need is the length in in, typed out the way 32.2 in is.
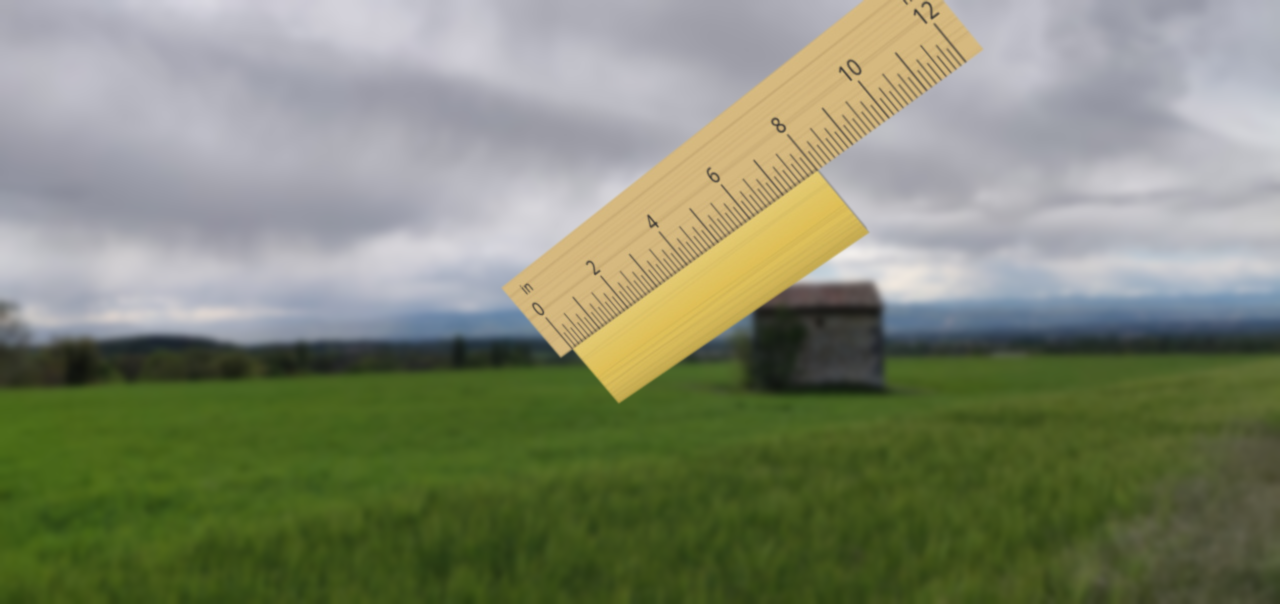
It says 8 in
